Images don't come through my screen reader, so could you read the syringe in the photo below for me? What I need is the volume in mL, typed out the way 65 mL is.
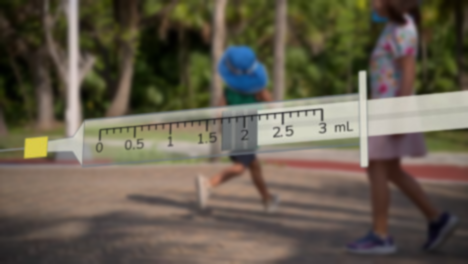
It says 1.7 mL
